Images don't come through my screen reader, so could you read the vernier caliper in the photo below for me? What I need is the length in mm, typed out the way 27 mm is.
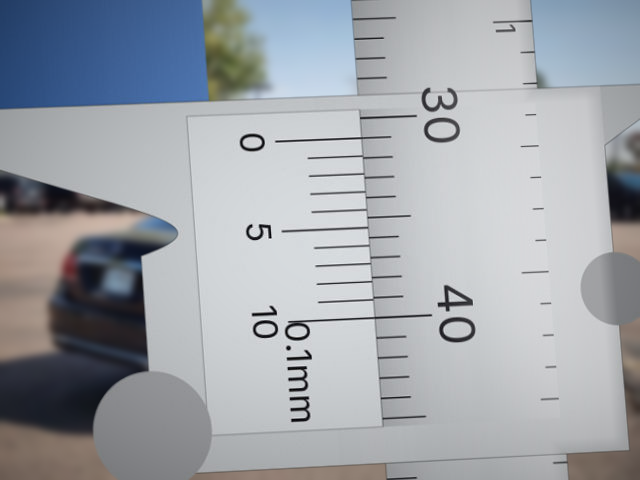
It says 31.0 mm
